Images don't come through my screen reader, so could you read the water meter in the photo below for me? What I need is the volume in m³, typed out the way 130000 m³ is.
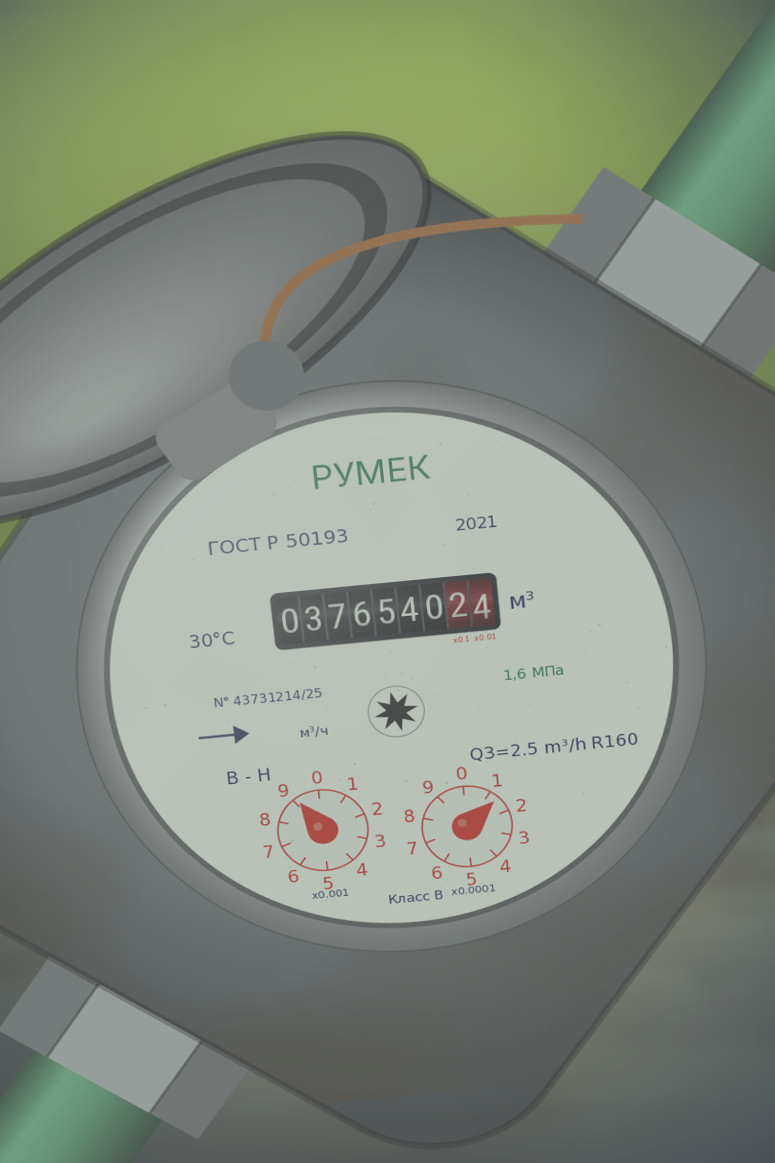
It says 376540.2391 m³
